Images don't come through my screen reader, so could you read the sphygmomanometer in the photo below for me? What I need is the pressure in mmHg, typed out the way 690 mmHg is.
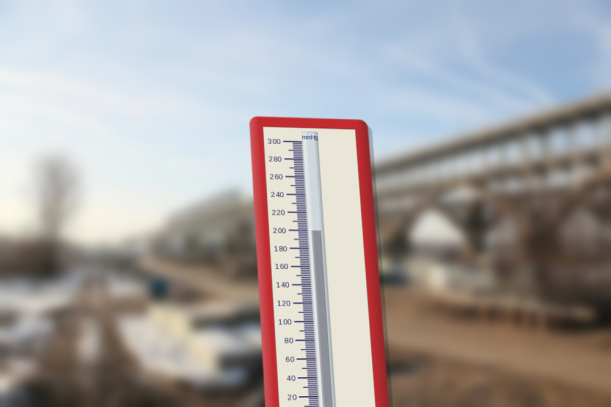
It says 200 mmHg
